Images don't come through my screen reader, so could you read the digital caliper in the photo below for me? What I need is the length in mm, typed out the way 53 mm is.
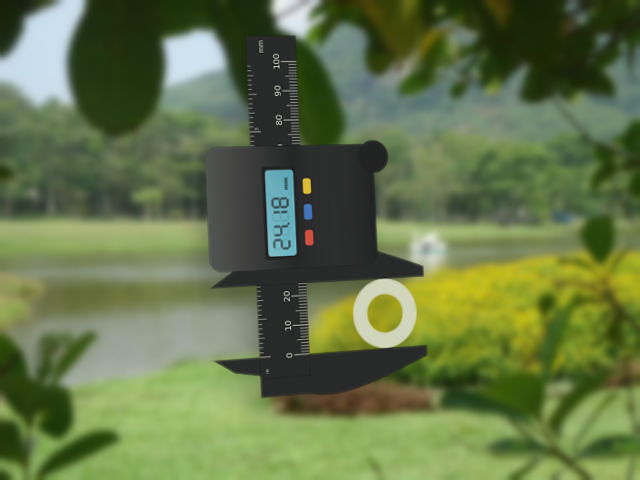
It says 24.18 mm
